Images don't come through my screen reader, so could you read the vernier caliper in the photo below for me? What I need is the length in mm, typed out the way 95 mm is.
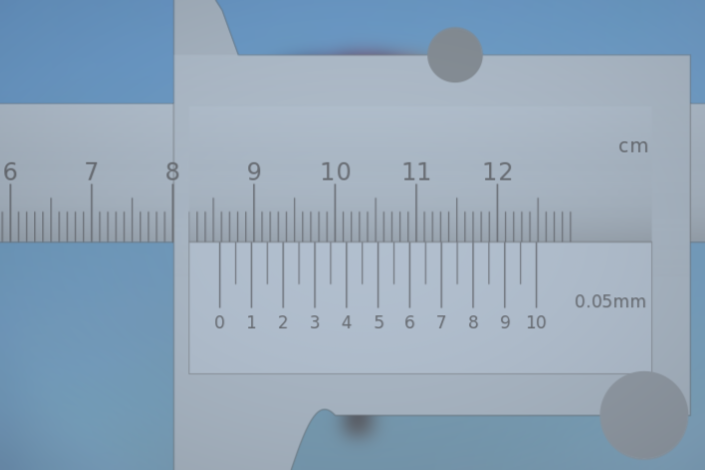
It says 85.8 mm
